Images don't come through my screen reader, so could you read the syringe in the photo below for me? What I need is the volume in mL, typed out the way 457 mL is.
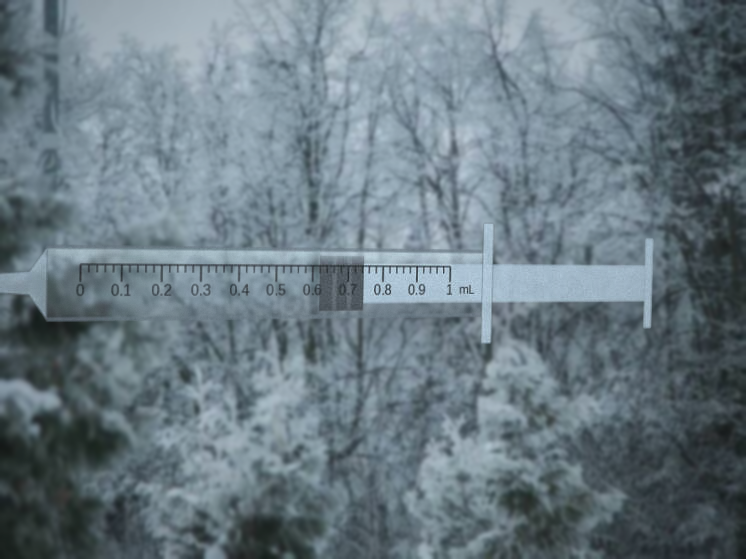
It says 0.62 mL
